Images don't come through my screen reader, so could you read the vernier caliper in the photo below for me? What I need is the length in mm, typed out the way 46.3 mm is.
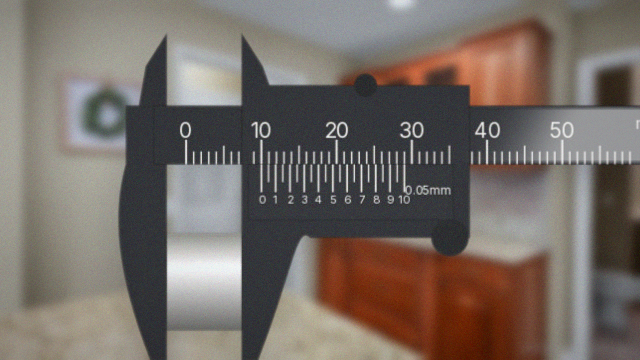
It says 10.0 mm
